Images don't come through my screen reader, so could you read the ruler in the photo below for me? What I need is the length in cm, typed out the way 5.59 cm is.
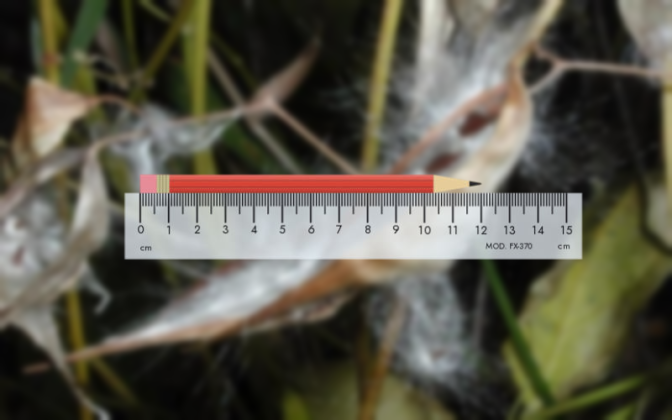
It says 12 cm
